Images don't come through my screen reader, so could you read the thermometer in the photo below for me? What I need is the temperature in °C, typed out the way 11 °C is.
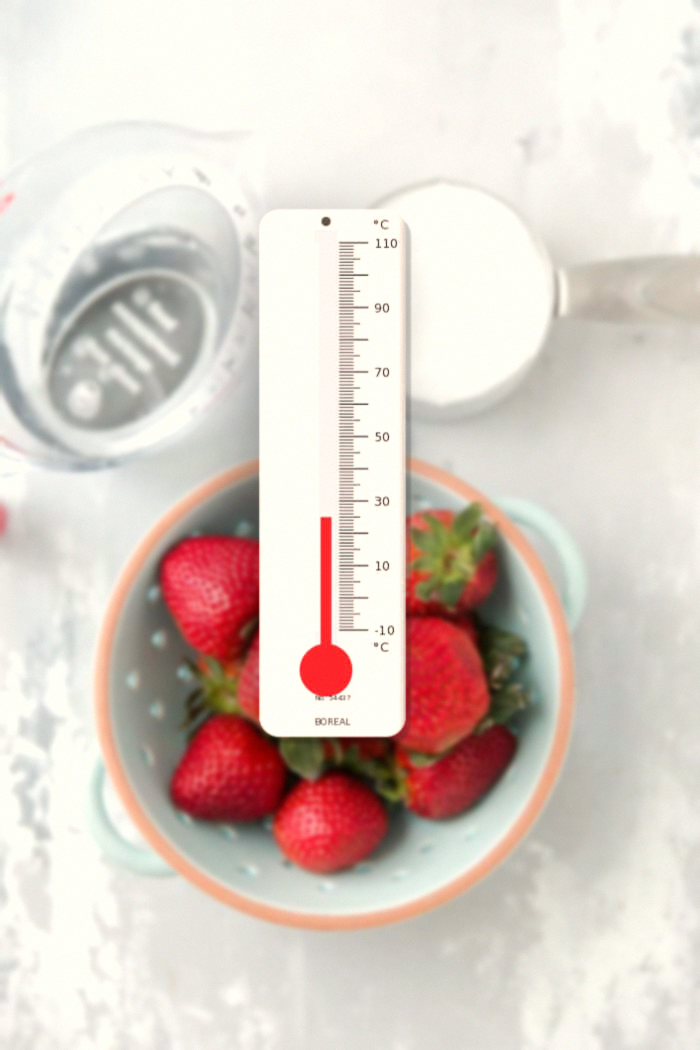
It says 25 °C
